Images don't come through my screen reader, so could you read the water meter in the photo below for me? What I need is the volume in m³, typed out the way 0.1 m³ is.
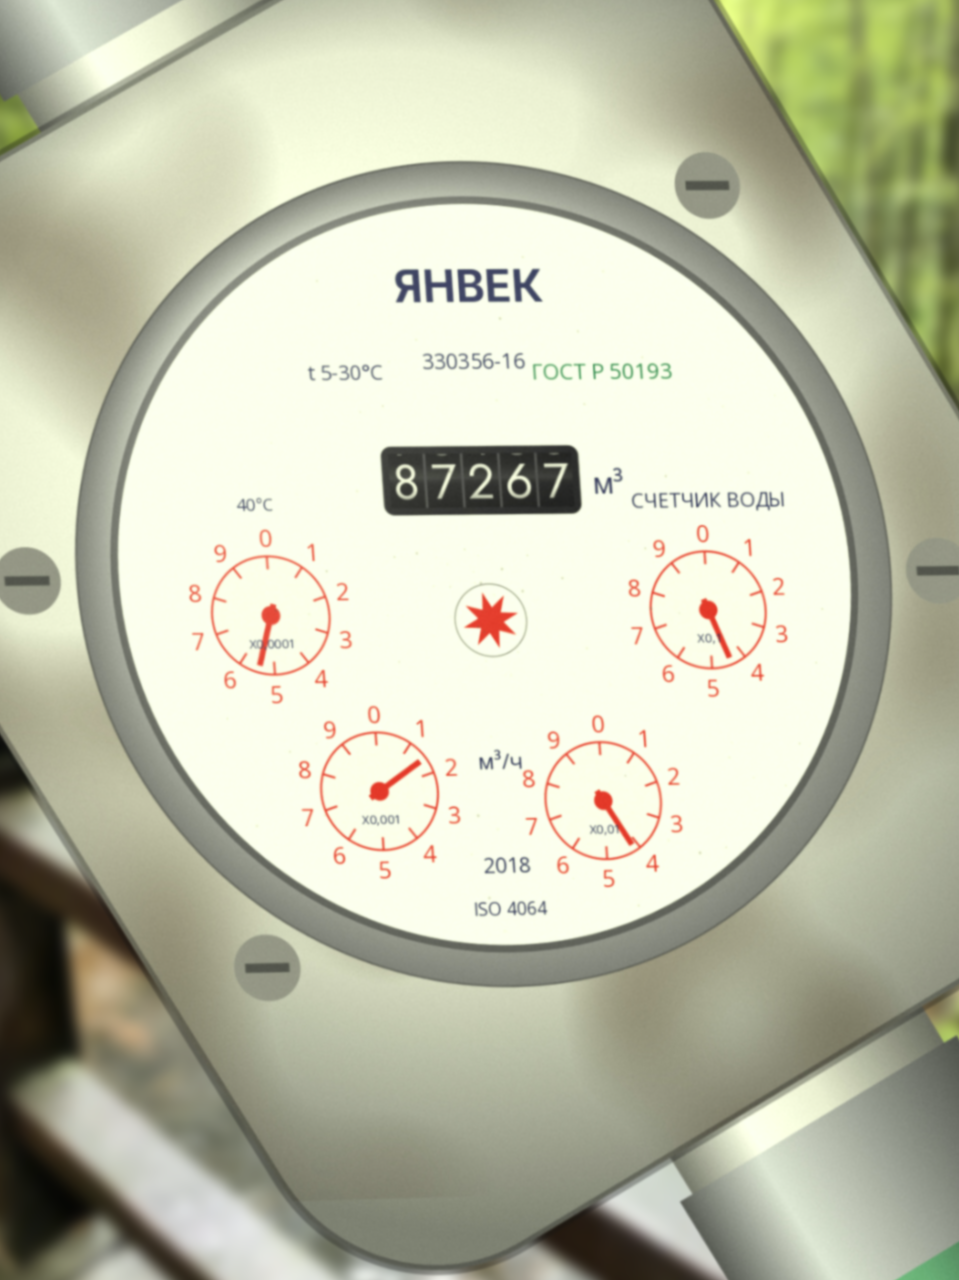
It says 87267.4415 m³
